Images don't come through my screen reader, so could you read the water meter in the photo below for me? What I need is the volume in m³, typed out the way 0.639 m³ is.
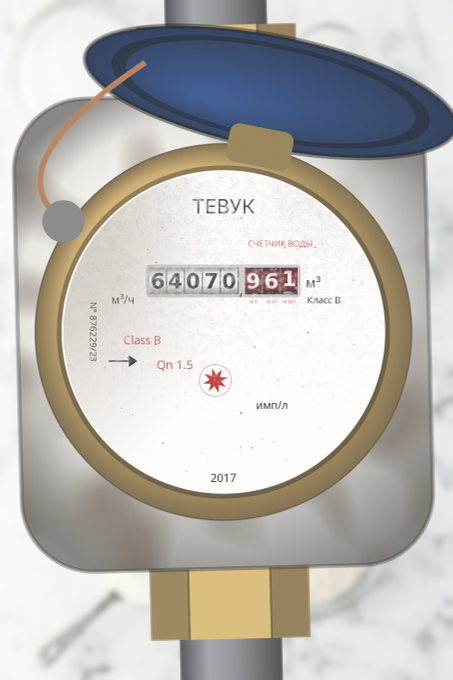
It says 64070.961 m³
